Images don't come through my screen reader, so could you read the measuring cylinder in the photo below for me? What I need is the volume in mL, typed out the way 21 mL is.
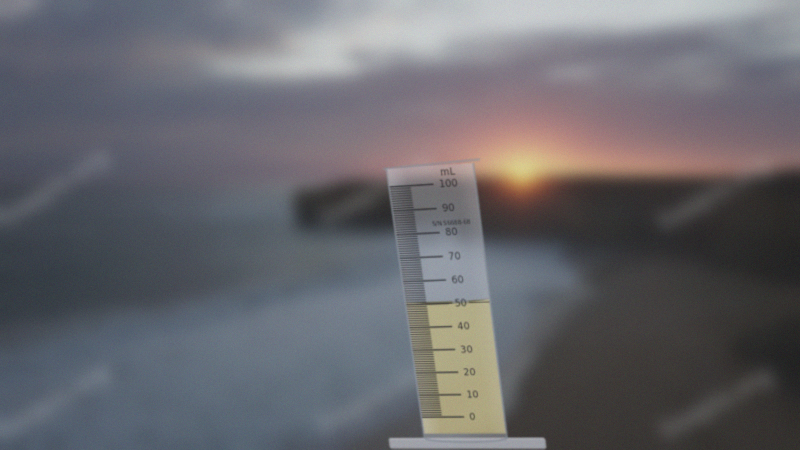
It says 50 mL
